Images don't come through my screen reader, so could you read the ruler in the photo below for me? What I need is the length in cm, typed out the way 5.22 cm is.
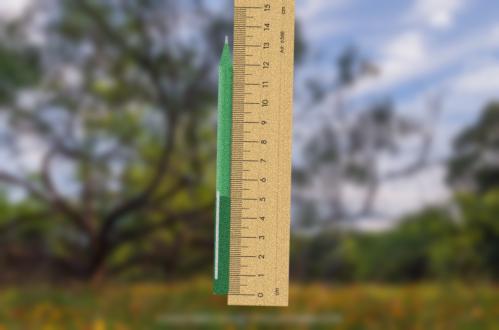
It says 13.5 cm
